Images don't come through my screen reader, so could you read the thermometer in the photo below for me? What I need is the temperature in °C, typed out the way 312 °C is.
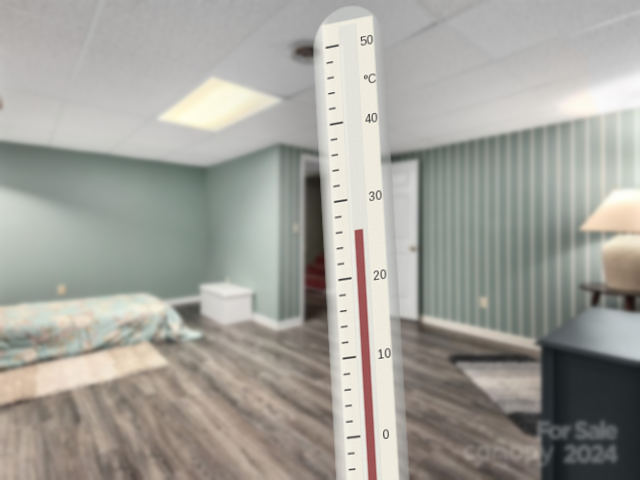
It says 26 °C
